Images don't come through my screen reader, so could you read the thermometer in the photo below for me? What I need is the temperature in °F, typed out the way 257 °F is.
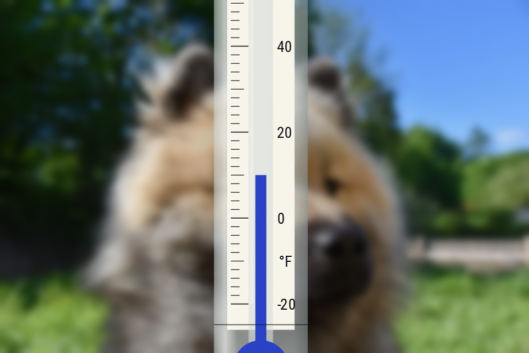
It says 10 °F
